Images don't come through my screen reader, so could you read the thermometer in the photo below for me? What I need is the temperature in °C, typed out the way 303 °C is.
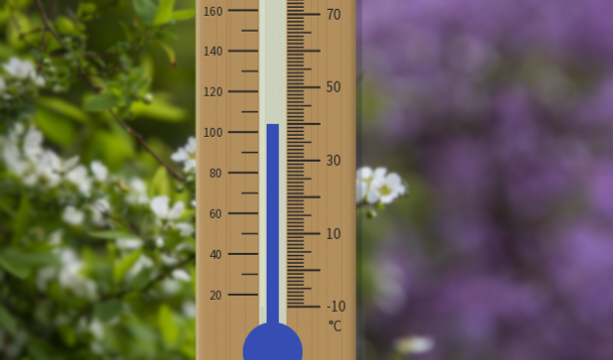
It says 40 °C
